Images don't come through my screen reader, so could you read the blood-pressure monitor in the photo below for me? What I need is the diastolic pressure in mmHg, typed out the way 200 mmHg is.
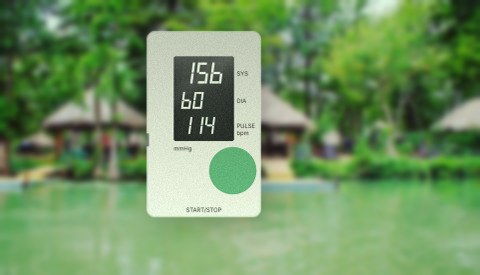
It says 60 mmHg
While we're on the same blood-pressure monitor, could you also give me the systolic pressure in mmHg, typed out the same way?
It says 156 mmHg
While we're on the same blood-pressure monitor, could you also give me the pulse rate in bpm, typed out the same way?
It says 114 bpm
